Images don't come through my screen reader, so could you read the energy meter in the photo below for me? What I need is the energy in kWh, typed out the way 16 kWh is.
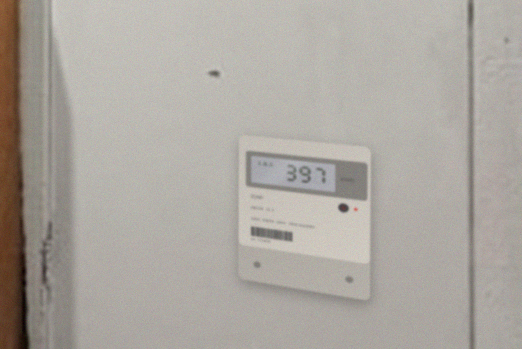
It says 397 kWh
